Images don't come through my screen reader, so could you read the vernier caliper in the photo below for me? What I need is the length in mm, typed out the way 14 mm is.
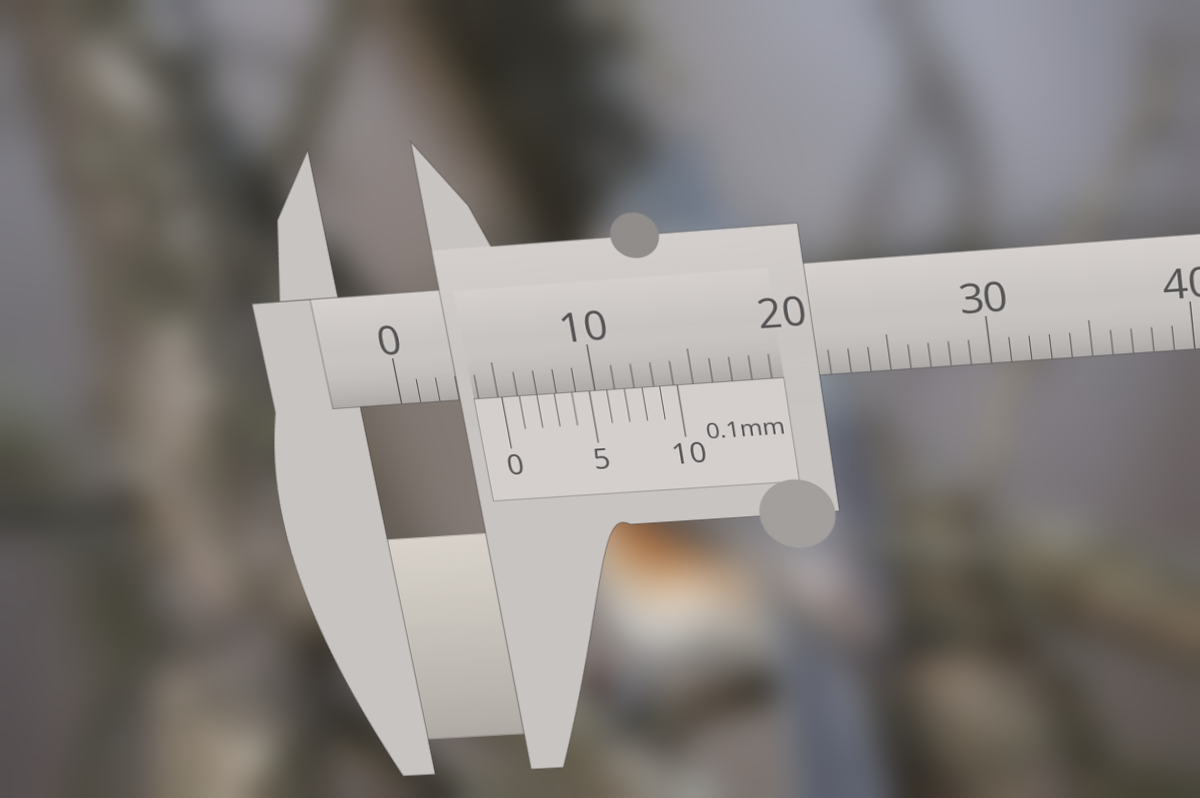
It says 5.2 mm
